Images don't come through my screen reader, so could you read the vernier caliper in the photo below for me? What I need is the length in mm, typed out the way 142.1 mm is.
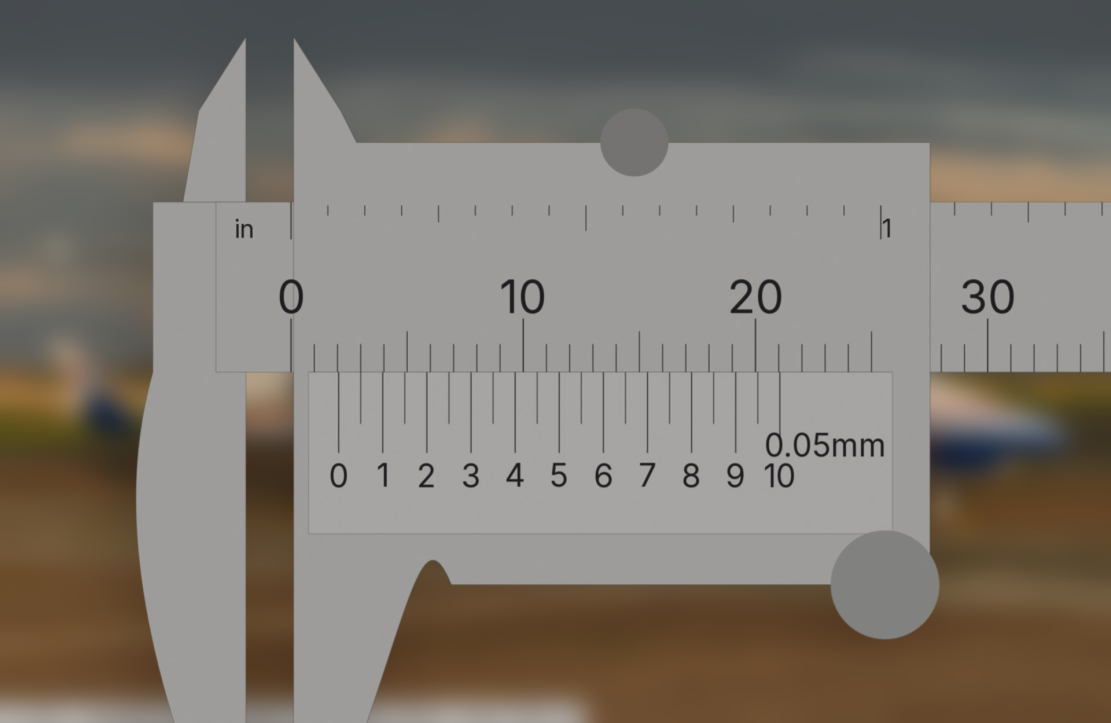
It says 2.05 mm
